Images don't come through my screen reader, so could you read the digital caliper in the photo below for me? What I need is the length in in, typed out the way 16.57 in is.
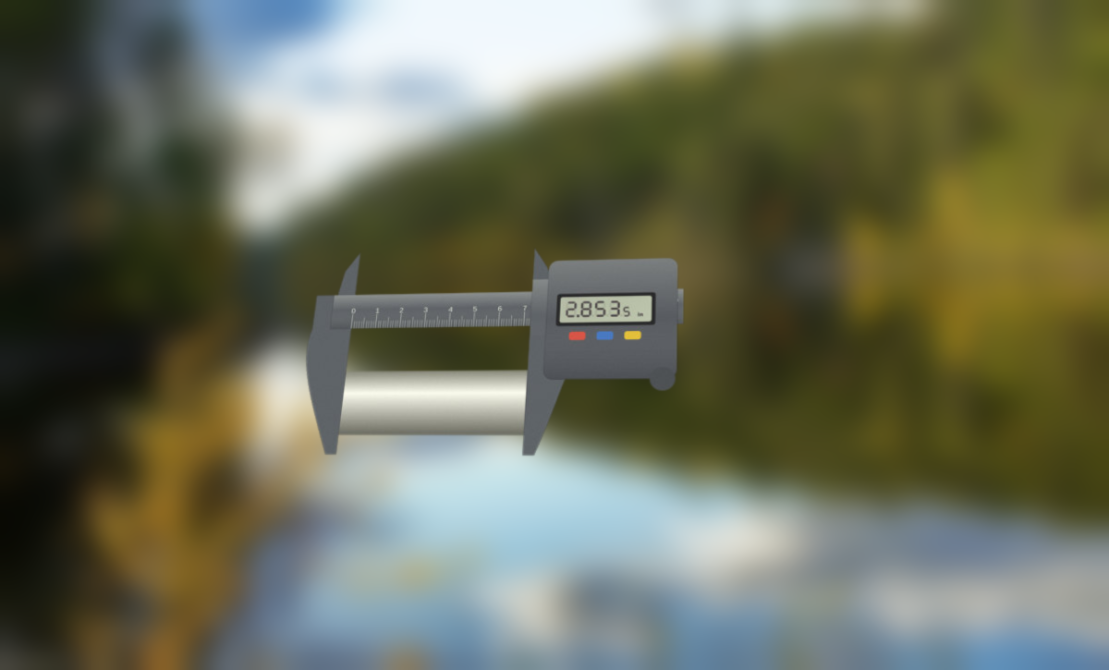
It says 2.8535 in
